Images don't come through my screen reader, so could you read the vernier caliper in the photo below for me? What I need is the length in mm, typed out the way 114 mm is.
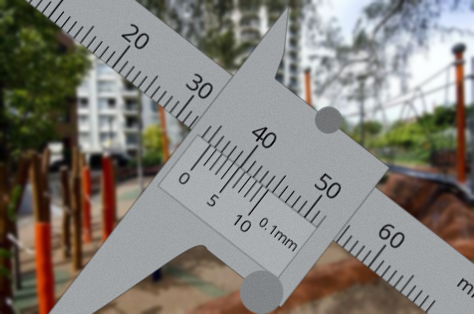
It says 35.4 mm
